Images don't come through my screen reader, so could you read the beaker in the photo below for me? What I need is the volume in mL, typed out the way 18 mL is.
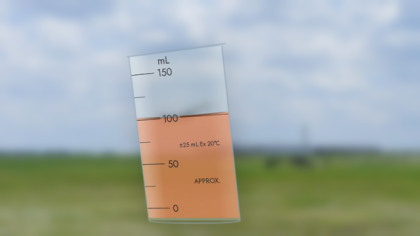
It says 100 mL
